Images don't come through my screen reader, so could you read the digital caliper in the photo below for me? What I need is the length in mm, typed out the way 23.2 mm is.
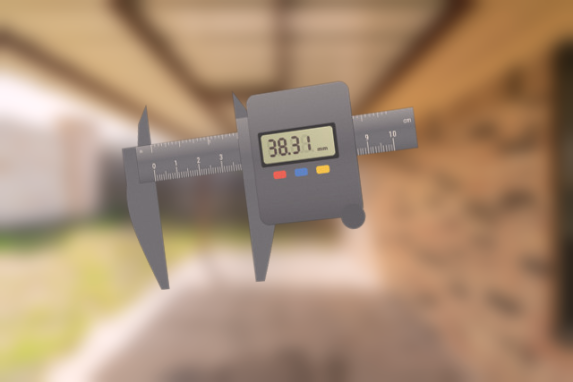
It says 38.31 mm
